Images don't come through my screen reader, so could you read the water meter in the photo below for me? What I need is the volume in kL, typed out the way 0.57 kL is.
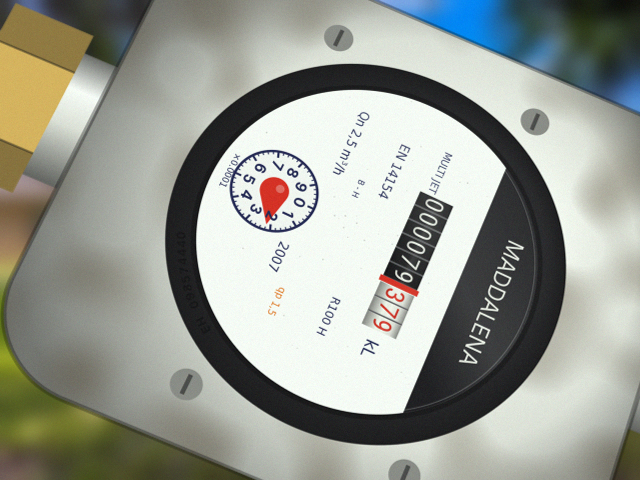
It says 79.3792 kL
